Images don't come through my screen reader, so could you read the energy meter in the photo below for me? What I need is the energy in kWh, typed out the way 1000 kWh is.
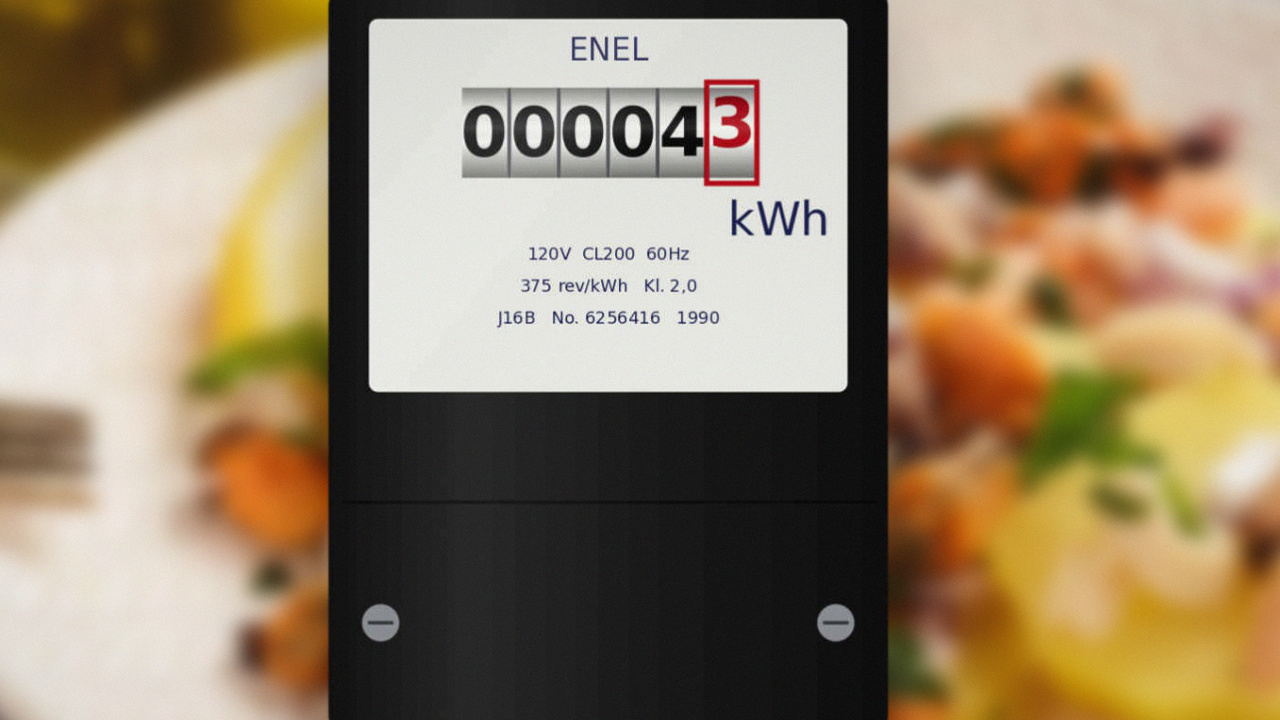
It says 4.3 kWh
